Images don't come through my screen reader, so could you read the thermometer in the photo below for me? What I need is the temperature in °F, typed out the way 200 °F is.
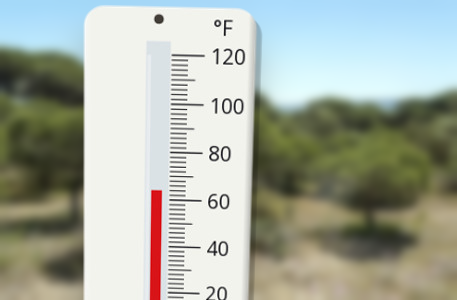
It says 64 °F
